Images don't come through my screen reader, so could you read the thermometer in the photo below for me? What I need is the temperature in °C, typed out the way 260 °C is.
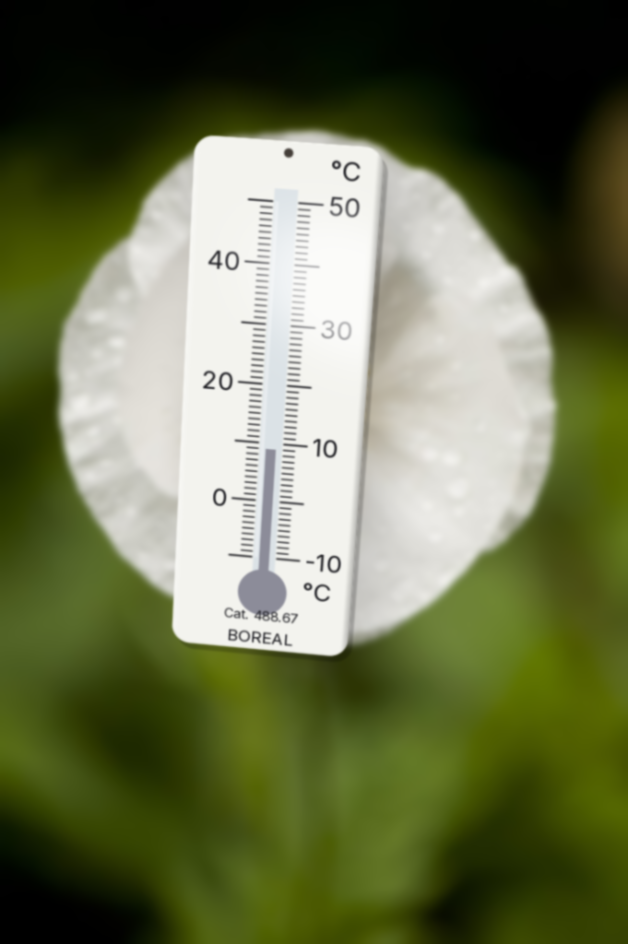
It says 9 °C
